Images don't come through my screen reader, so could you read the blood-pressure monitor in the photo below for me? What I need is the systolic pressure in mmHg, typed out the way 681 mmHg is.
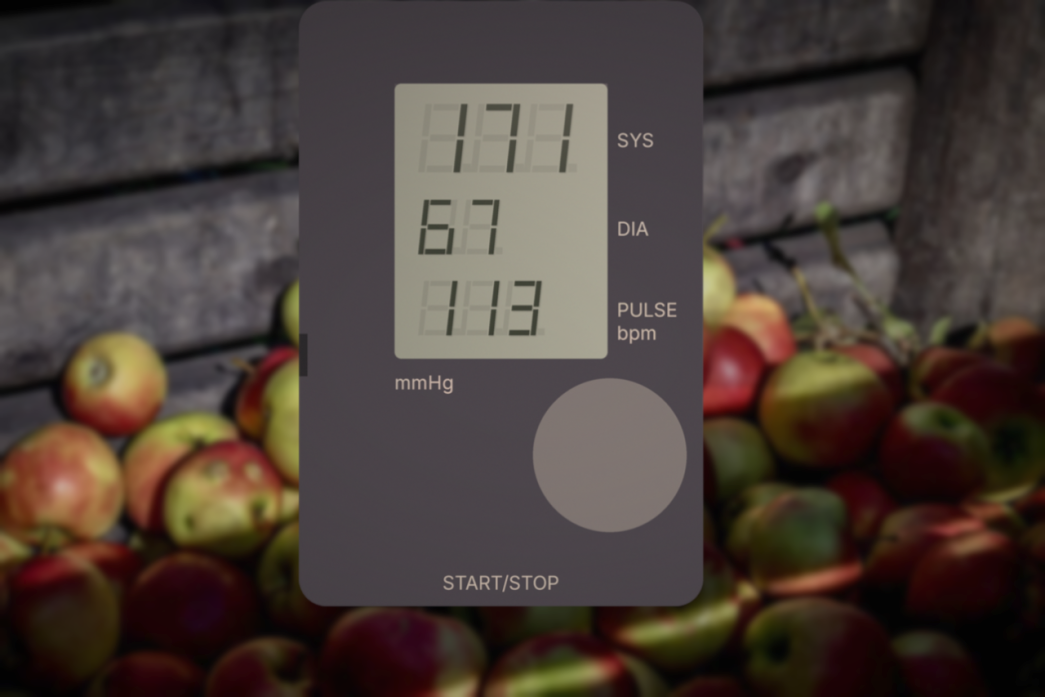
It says 171 mmHg
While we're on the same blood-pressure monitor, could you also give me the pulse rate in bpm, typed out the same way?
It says 113 bpm
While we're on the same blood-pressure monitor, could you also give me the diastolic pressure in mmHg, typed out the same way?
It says 67 mmHg
